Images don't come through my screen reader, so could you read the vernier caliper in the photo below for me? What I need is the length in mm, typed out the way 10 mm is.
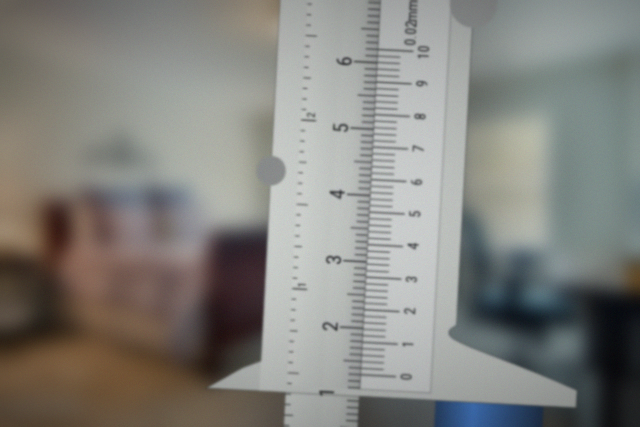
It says 13.0 mm
